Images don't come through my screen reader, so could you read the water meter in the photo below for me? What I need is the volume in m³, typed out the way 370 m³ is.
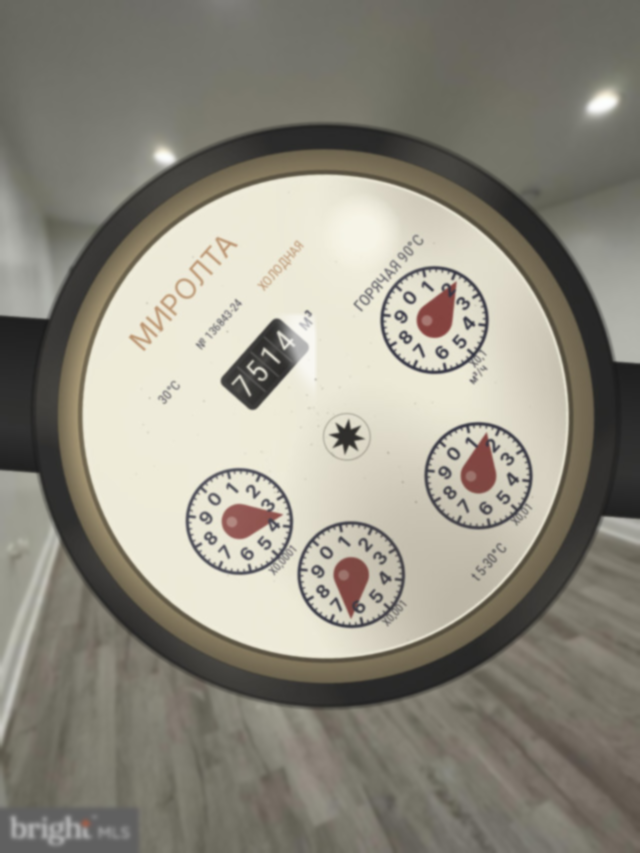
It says 7514.2163 m³
